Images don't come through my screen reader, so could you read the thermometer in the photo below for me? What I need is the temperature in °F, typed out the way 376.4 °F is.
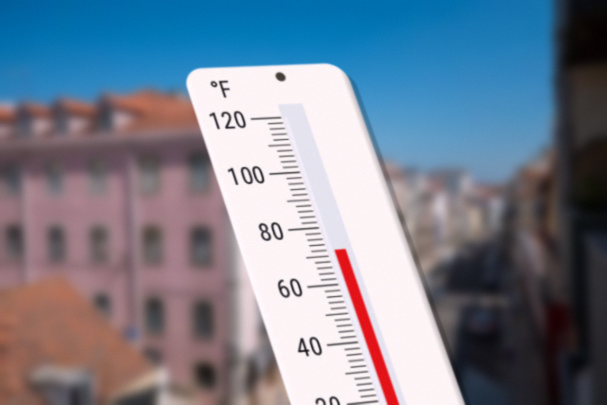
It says 72 °F
